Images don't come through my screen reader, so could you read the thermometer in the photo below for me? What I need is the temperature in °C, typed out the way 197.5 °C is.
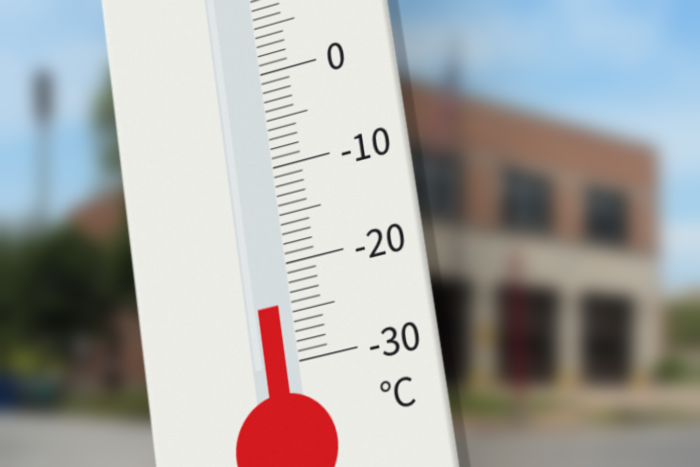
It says -24 °C
